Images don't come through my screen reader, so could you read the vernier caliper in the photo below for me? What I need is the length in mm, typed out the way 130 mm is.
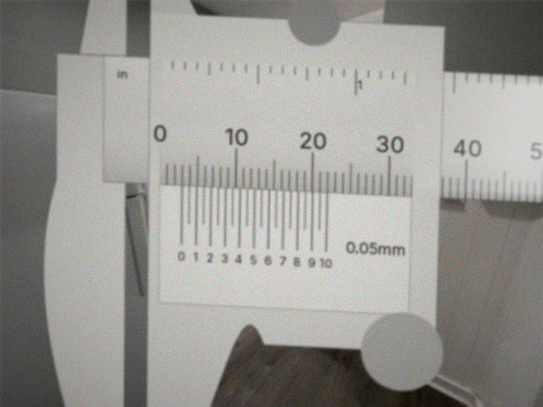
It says 3.0 mm
